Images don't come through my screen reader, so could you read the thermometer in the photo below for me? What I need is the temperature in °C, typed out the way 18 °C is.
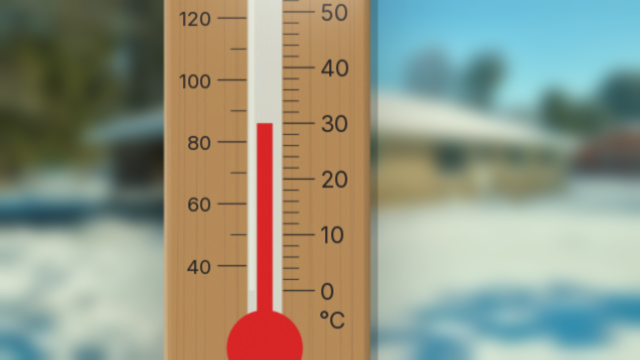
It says 30 °C
